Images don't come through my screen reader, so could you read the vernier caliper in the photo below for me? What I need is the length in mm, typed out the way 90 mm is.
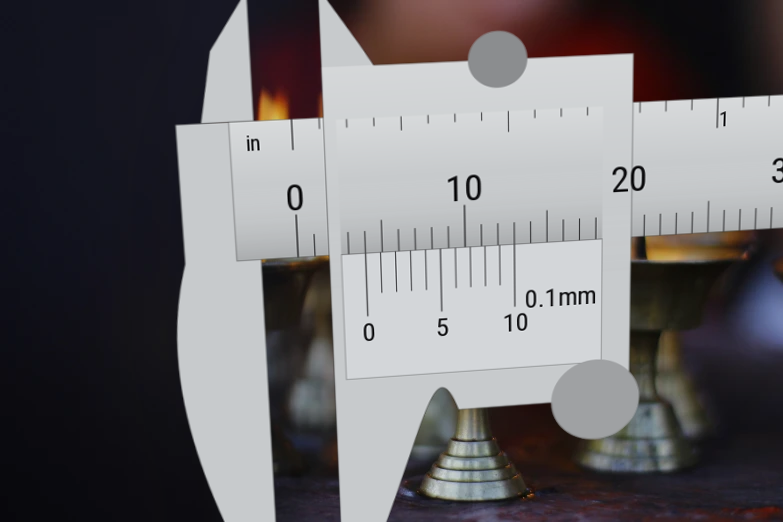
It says 4.0 mm
